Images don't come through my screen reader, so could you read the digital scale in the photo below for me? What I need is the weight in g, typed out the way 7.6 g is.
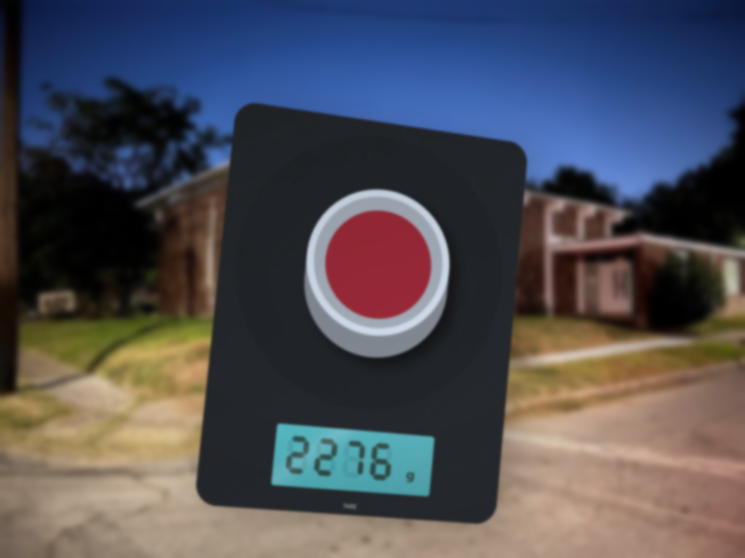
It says 2276 g
